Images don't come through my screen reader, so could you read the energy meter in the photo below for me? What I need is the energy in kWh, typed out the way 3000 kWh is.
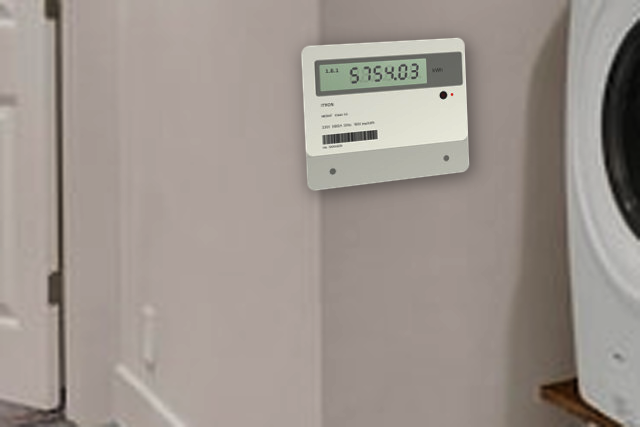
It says 5754.03 kWh
